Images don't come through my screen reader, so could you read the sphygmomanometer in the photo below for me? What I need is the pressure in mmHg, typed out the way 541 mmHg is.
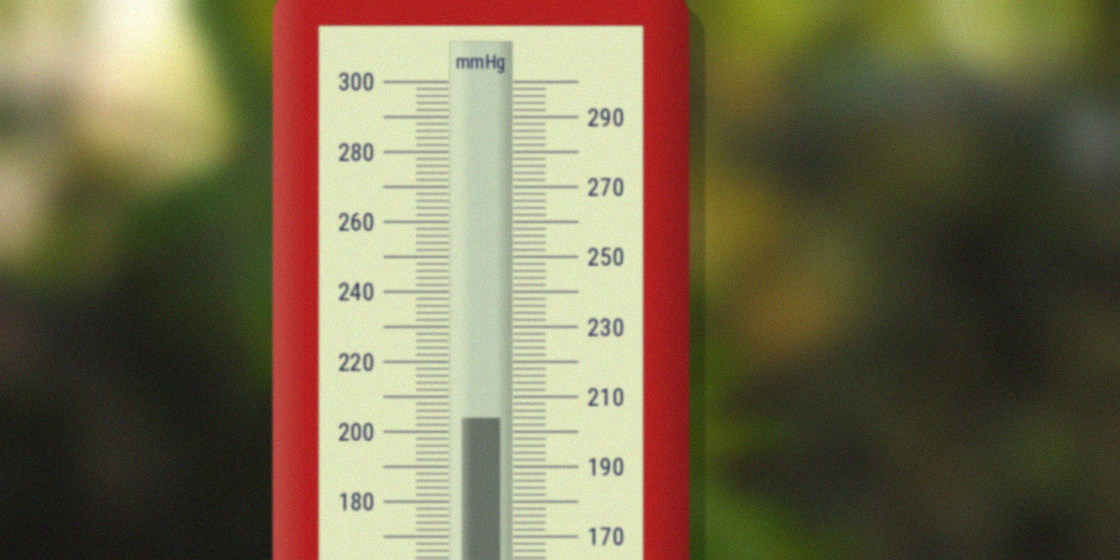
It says 204 mmHg
